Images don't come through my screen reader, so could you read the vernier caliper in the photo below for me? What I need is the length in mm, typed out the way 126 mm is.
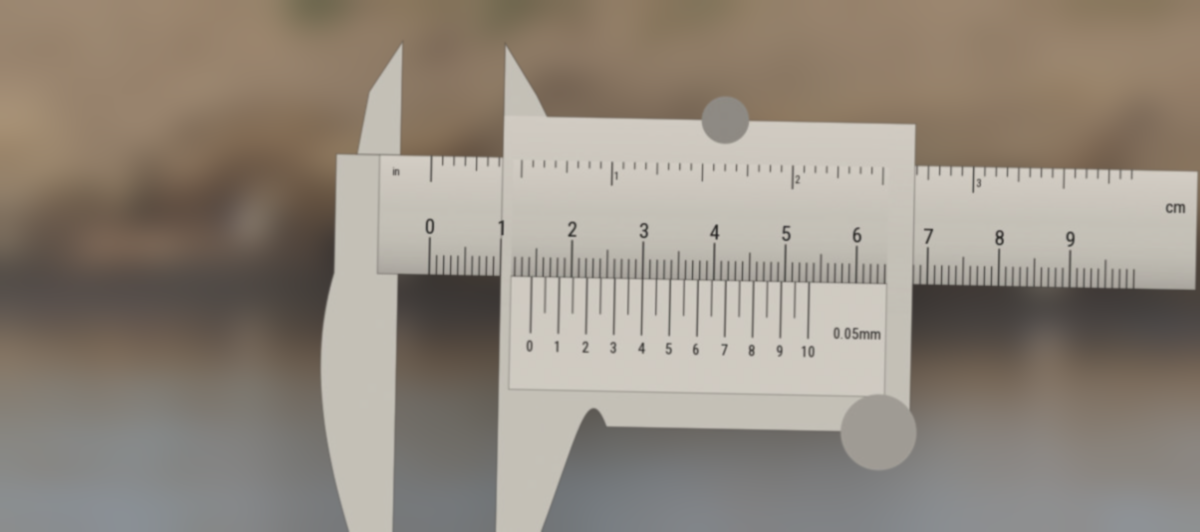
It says 14.4 mm
